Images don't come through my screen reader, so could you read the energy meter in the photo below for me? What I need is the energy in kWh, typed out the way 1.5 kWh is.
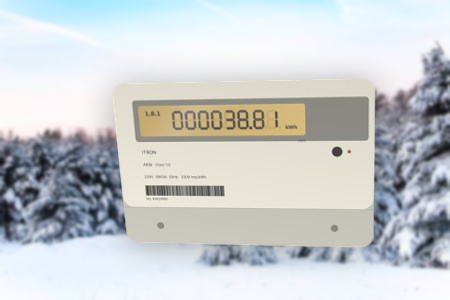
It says 38.81 kWh
